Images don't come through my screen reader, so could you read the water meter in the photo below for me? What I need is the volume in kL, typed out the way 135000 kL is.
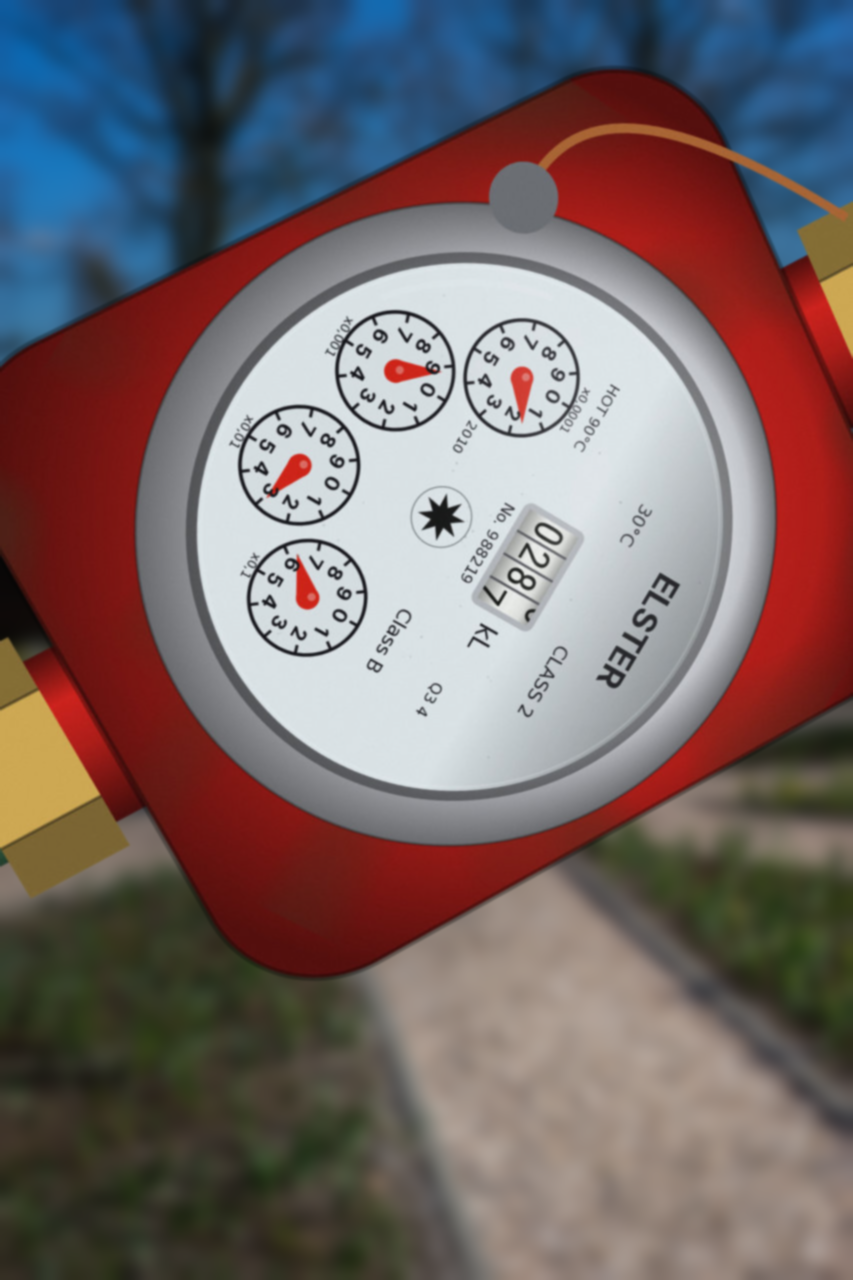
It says 286.6291 kL
